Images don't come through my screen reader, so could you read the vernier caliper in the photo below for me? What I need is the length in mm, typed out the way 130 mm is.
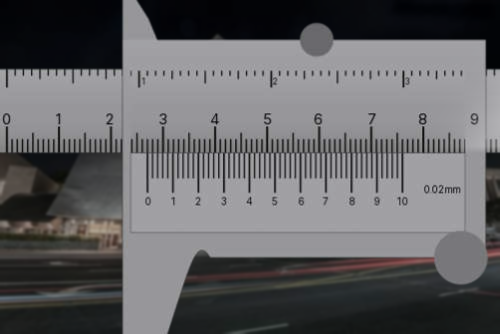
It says 27.0 mm
